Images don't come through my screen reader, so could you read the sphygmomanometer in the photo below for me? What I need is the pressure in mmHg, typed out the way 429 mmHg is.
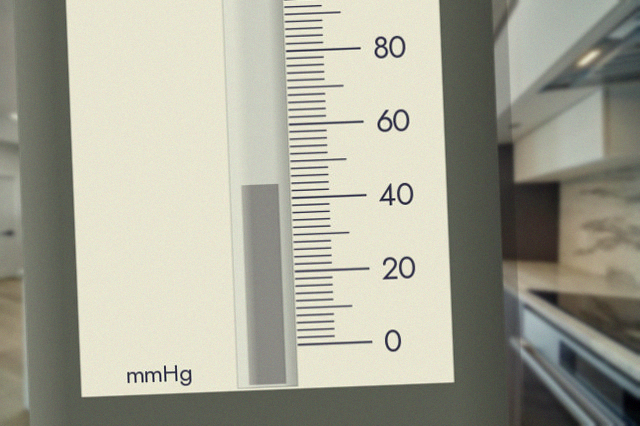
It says 44 mmHg
